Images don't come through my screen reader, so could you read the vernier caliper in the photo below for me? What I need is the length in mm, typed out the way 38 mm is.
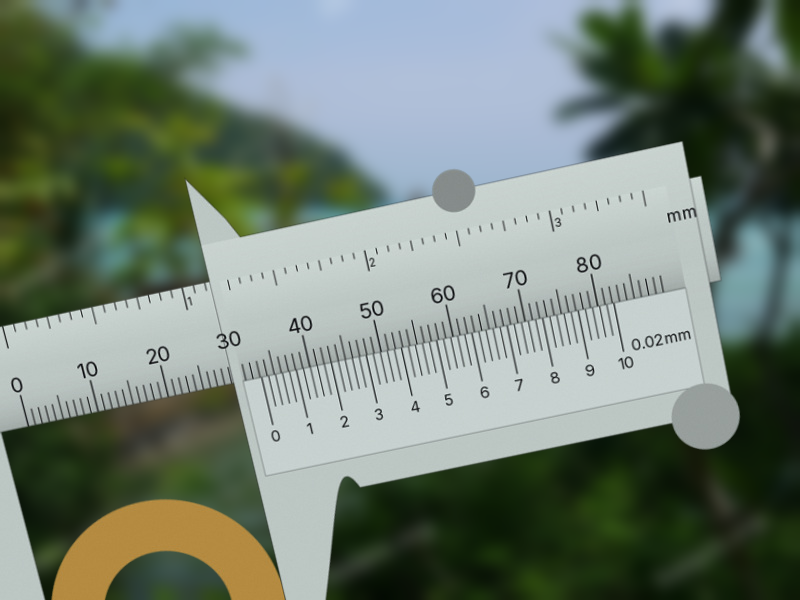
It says 33.2 mm
